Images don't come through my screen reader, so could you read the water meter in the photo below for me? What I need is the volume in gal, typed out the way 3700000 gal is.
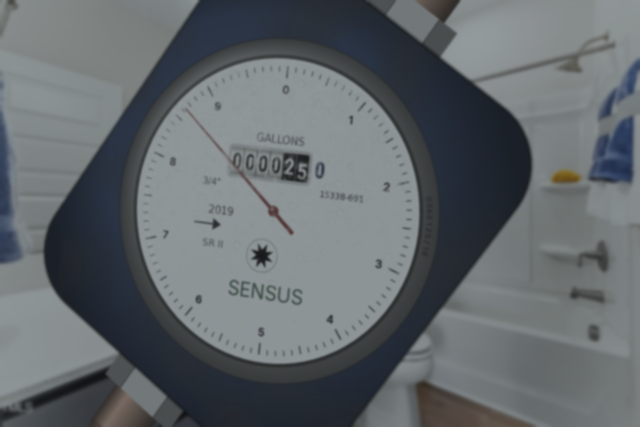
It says 248.6 gal
